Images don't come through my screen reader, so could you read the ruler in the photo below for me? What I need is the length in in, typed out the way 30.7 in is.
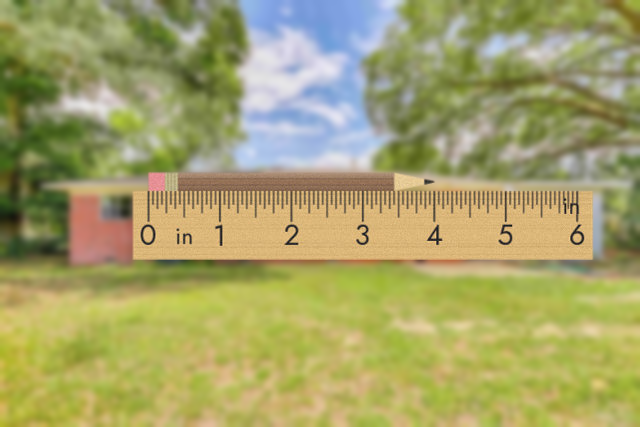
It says 4 in
